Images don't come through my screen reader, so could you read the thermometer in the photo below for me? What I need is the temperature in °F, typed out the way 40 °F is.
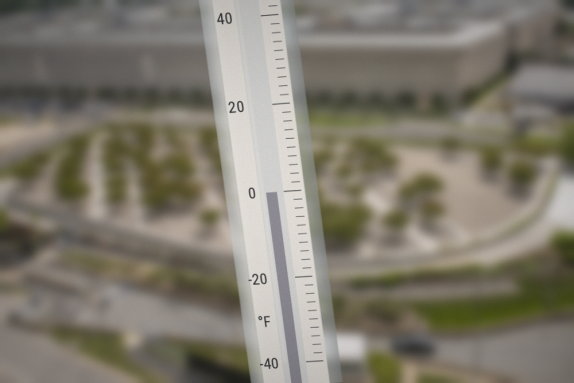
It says 0 °F
